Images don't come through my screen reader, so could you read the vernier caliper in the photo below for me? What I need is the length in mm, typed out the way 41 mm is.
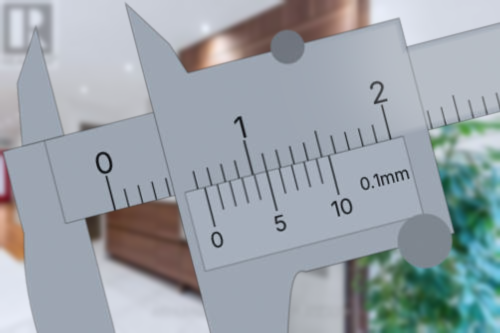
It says 6.5 mm
